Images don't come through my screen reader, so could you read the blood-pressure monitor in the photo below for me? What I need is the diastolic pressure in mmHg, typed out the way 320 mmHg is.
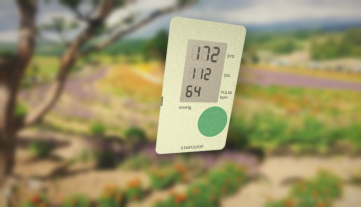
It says 112 mmHg
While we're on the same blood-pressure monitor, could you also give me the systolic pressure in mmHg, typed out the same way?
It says 172 mmHg
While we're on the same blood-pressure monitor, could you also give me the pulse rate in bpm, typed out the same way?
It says 64 bpm
